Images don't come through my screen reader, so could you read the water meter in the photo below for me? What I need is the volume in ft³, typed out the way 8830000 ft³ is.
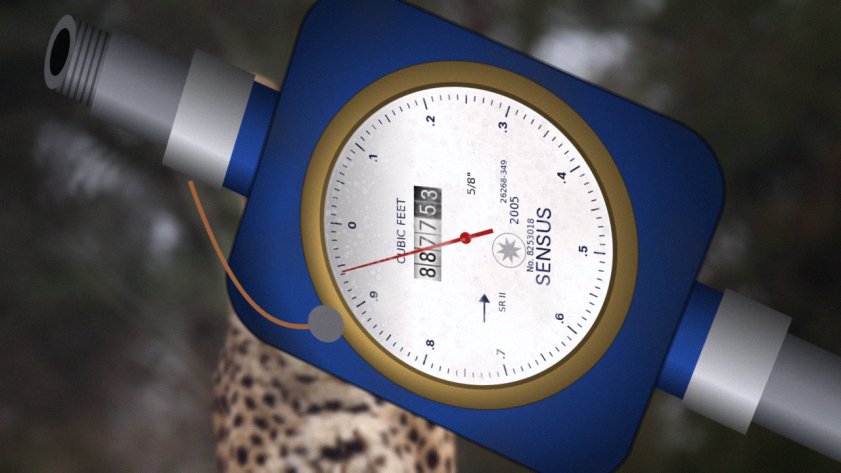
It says 887752.94 ft³
